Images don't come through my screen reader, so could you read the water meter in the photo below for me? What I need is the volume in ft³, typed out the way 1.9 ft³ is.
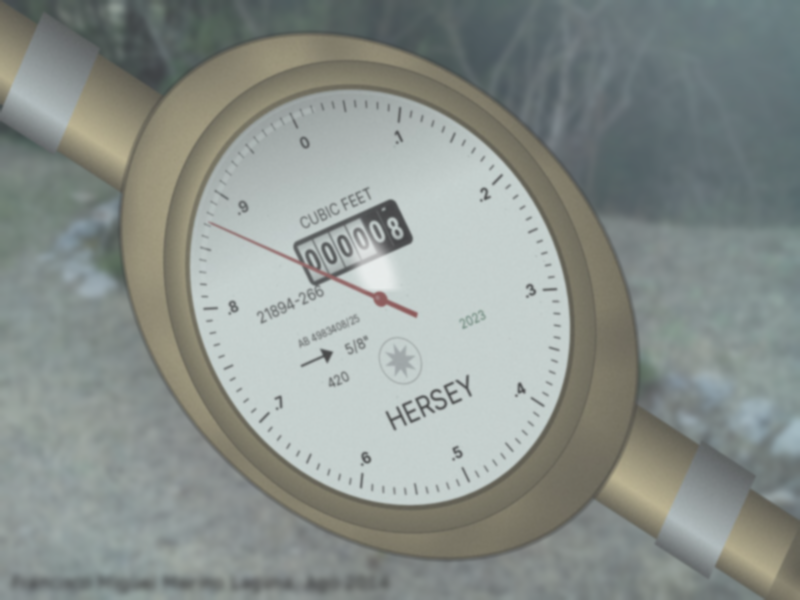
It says 7.87 ft³
